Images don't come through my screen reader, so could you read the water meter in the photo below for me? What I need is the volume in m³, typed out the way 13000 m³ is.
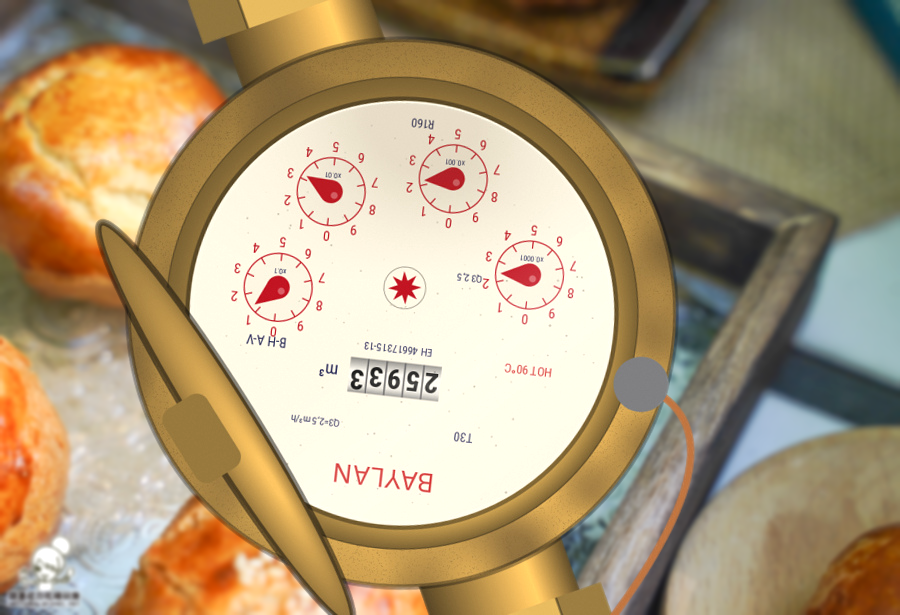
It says 25933.1322 m³
